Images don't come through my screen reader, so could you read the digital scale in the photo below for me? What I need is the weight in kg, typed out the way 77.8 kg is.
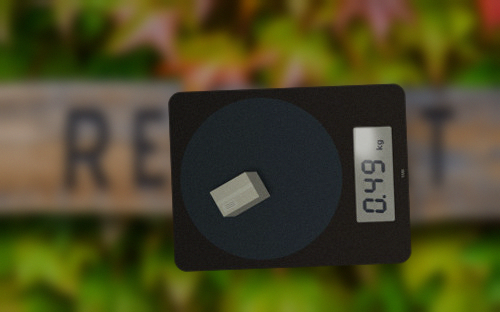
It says 0.49 kg
